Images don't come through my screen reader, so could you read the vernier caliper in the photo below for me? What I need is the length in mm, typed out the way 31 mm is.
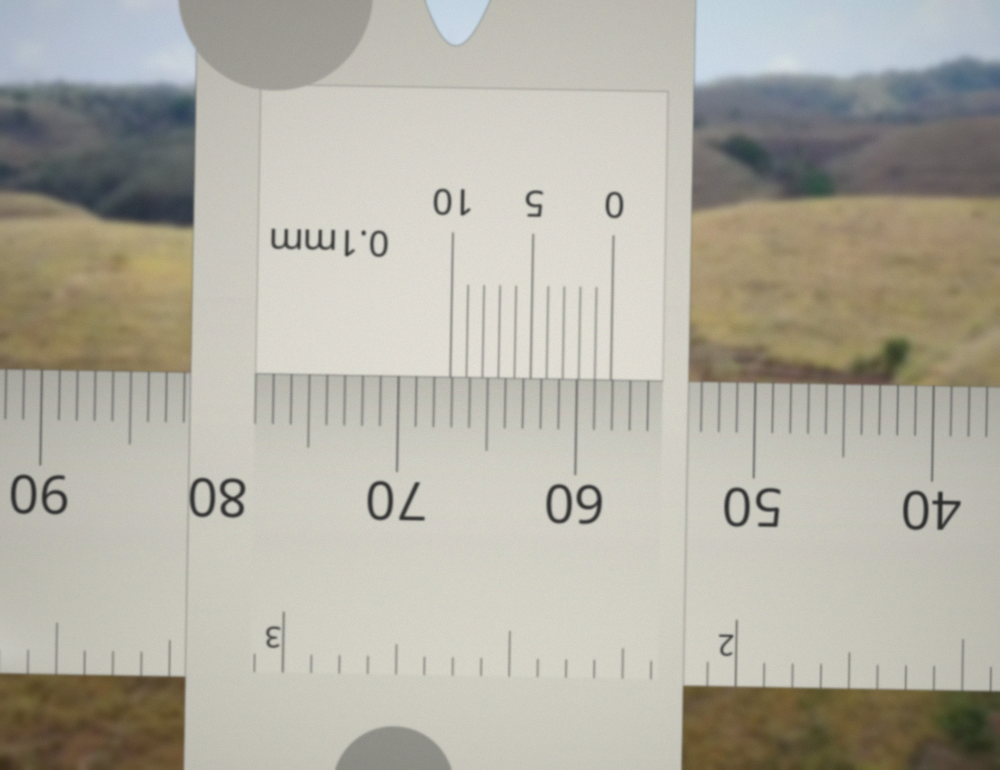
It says 58.1 mm
